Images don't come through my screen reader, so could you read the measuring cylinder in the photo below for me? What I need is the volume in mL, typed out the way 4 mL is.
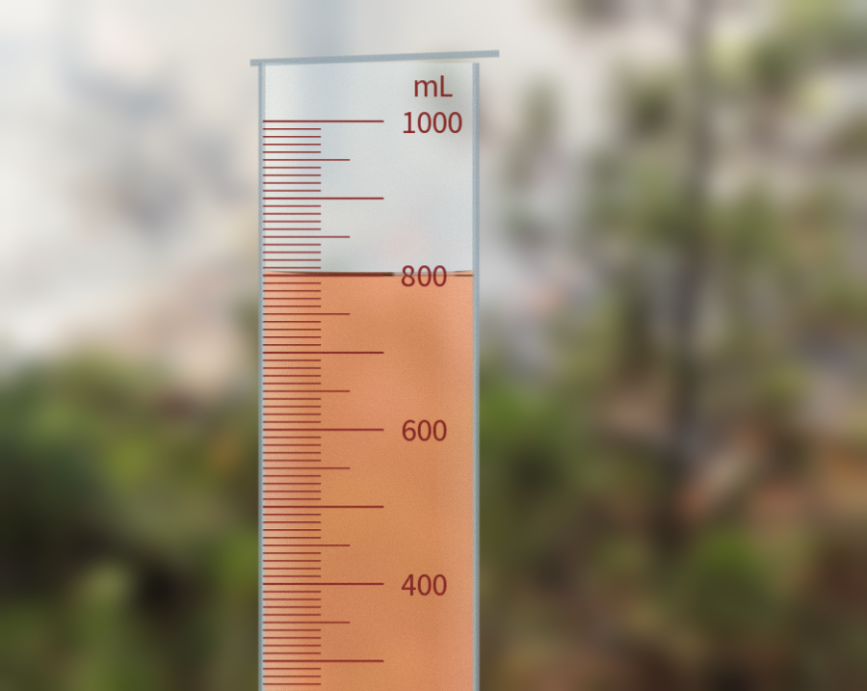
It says 800 mL
